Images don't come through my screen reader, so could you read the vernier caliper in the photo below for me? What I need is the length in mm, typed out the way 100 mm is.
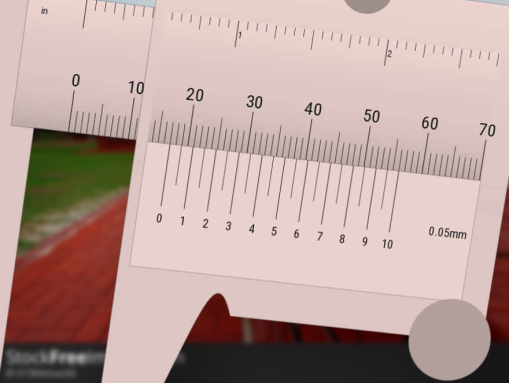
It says 17.0 mm
